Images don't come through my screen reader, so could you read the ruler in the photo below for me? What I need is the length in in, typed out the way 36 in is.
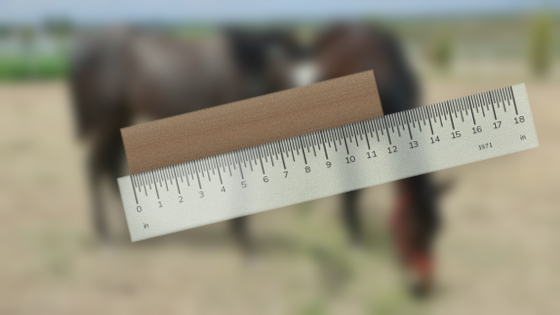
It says 12 in
